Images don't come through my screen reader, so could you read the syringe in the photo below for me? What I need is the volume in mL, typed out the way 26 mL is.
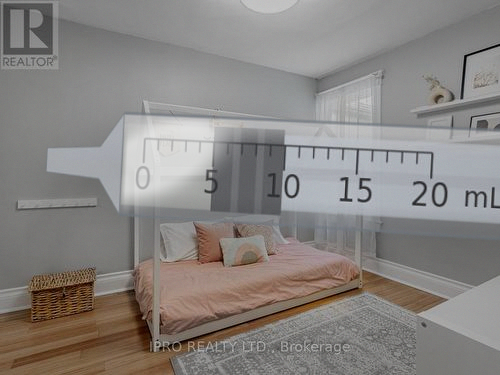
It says 5 mL
